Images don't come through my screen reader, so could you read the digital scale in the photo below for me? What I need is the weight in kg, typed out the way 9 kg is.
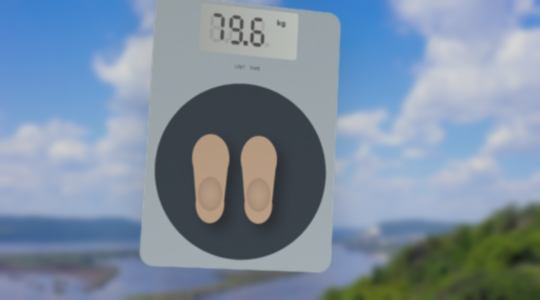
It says 79.6 kg
